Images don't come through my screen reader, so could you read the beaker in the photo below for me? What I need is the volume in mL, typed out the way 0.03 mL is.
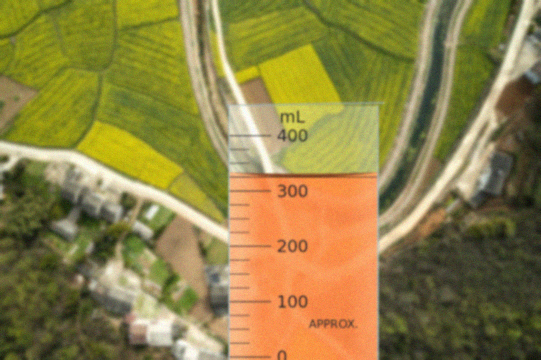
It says 325 mL
